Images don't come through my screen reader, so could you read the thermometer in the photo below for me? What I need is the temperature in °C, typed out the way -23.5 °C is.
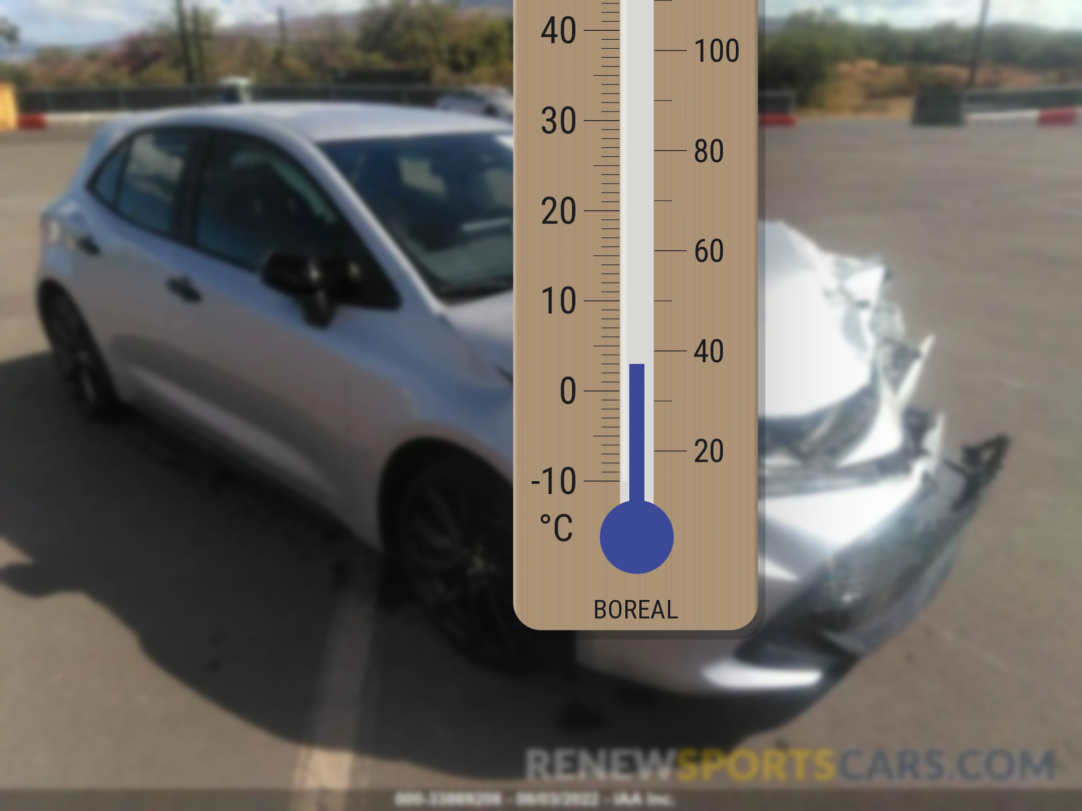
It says 3 °C
